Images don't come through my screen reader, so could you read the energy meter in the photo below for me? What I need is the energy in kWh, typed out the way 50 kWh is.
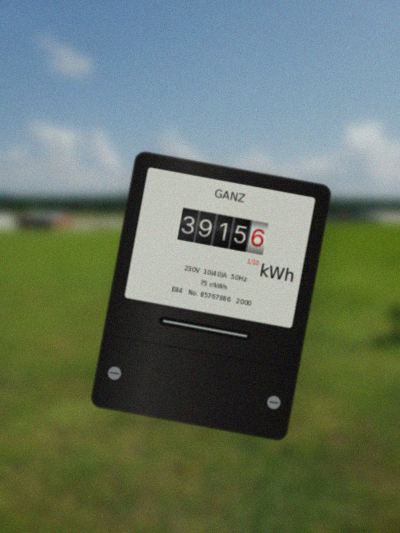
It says 3915.6 kWh
